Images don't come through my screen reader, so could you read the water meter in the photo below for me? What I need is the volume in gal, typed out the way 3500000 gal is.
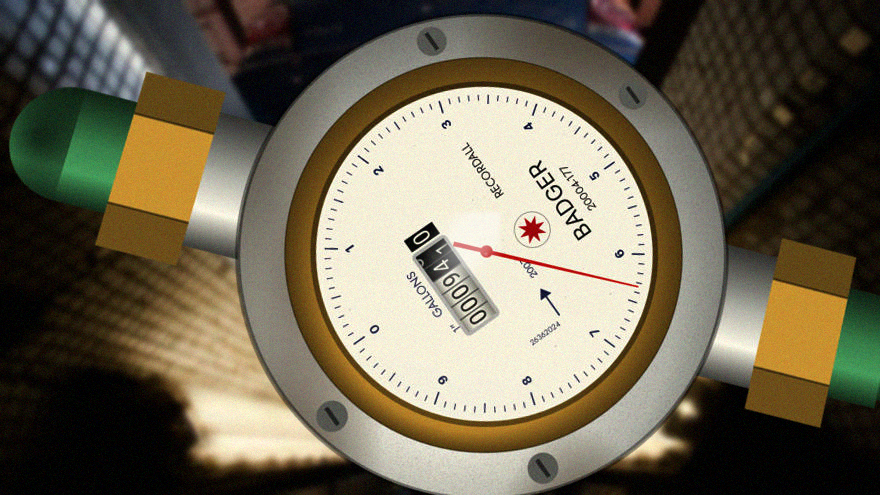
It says 9406.3 gal
